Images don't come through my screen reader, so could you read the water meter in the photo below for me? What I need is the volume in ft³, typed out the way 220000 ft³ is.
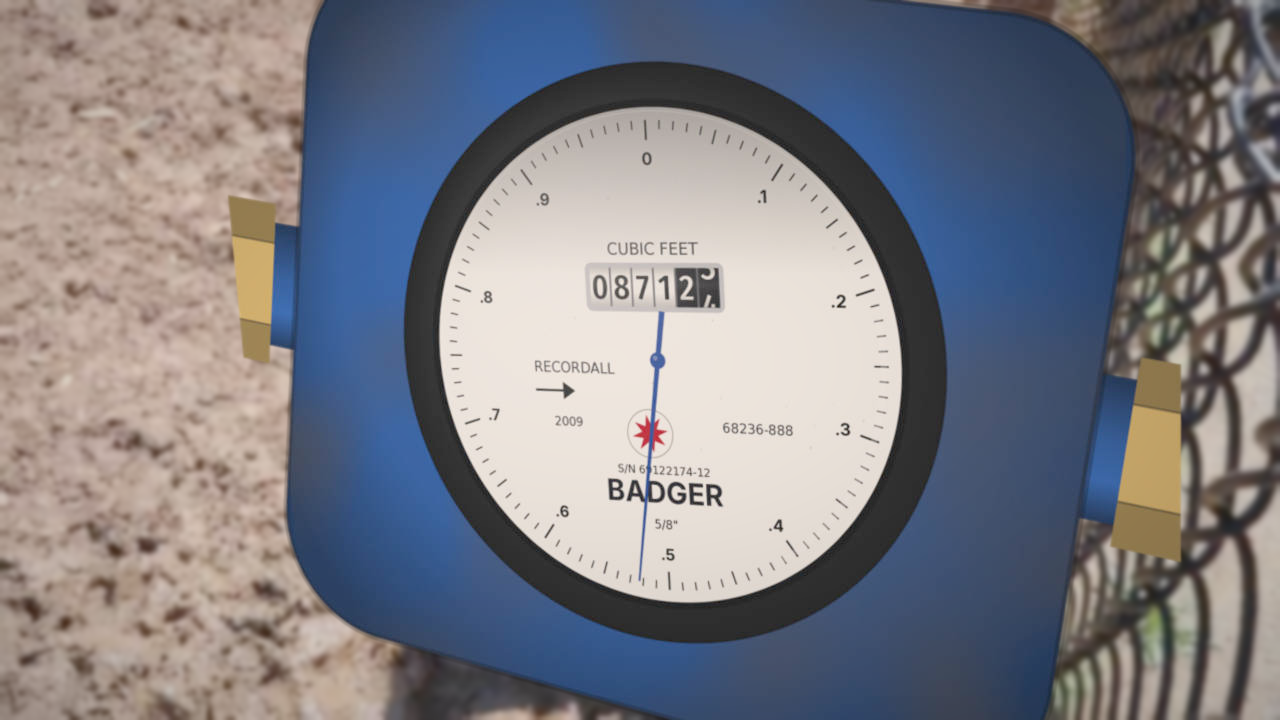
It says 87123.52 ft³
